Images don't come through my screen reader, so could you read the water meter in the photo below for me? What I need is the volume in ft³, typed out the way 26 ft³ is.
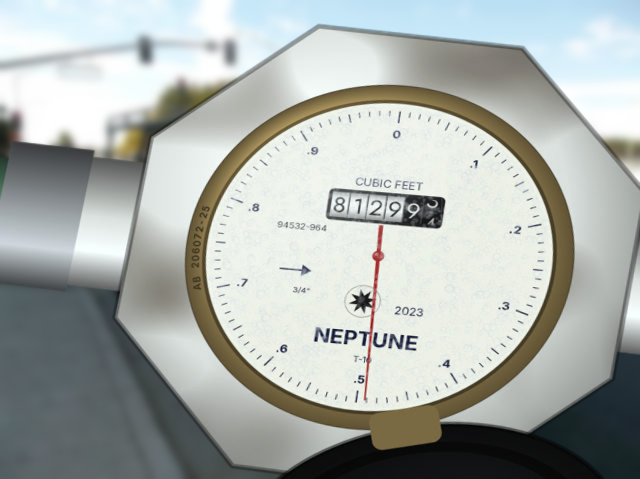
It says 812993.49 ft³
